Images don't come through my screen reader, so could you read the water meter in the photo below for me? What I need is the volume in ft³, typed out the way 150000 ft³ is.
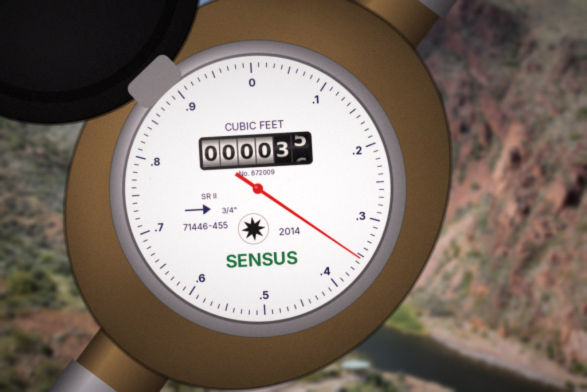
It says 35.35 ft³
